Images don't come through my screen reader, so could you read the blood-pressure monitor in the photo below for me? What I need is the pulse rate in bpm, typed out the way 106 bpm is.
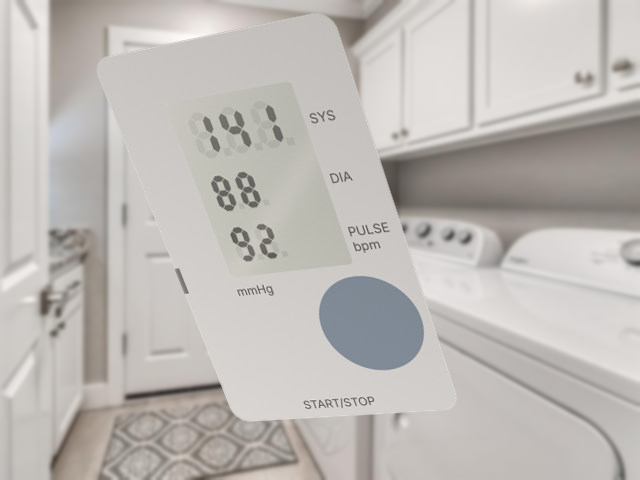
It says 92 bpm
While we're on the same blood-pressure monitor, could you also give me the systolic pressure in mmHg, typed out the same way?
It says 141 mmHg
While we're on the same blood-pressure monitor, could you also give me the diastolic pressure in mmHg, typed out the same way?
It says 88 mmHg
